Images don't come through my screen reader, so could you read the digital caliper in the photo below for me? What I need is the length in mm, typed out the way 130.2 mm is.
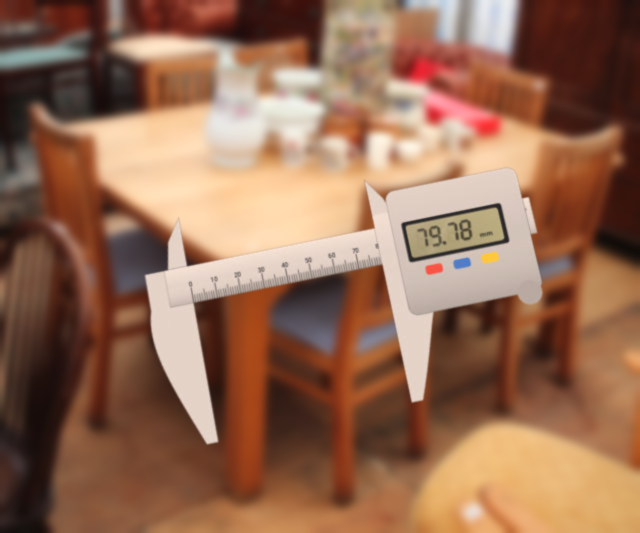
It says 79.78 mm
